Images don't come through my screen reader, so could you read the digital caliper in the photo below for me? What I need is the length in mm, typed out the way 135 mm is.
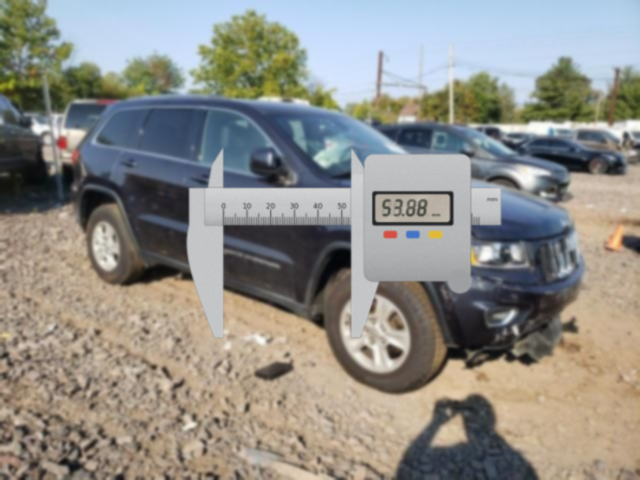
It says 53.88 mm
